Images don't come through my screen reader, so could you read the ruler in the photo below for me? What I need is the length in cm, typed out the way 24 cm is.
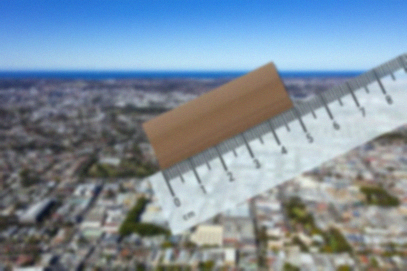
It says 5 cm
